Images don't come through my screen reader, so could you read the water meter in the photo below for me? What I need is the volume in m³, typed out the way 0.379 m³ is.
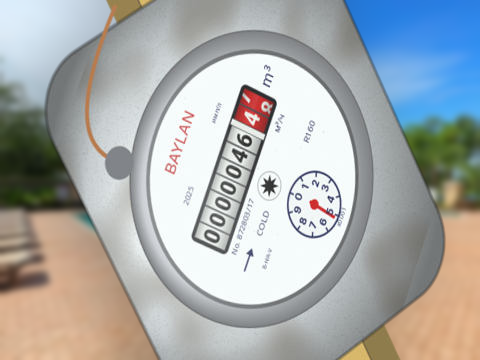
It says 46.475 m³
